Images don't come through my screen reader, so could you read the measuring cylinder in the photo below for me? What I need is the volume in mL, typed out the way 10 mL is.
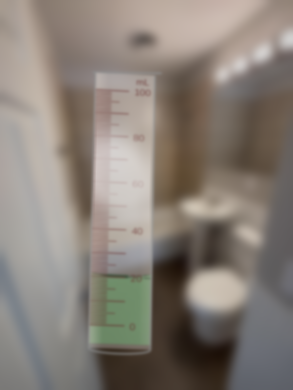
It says 20 mL
